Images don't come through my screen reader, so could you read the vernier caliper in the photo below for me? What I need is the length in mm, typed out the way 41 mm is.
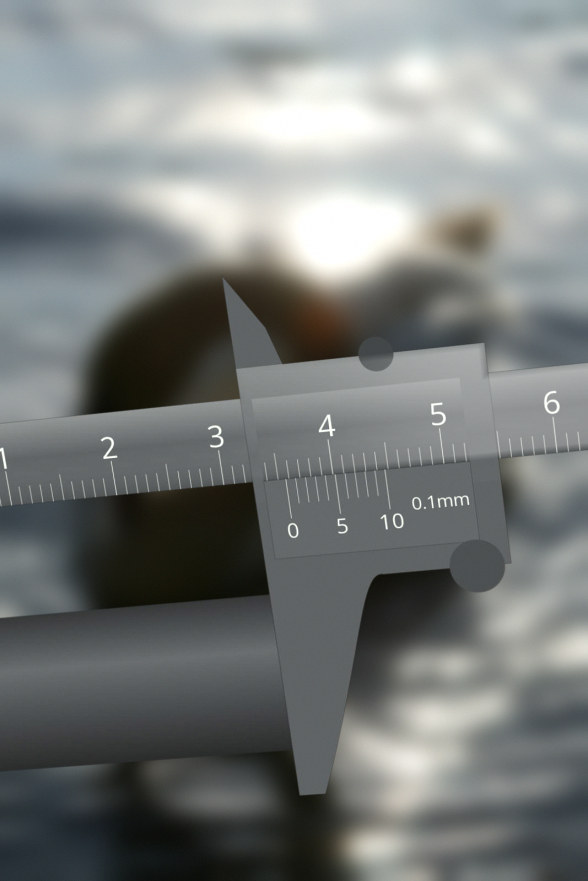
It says 35.7 mm
